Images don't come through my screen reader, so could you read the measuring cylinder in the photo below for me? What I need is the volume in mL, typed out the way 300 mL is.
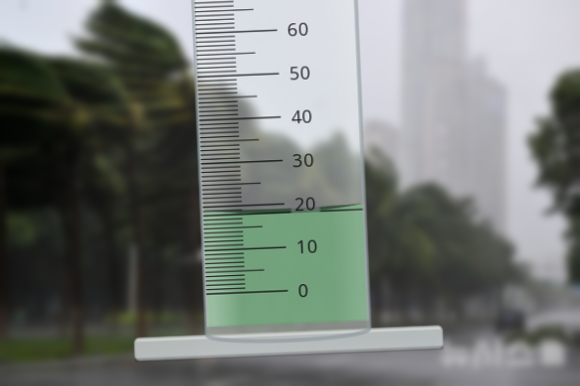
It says 18 mL
